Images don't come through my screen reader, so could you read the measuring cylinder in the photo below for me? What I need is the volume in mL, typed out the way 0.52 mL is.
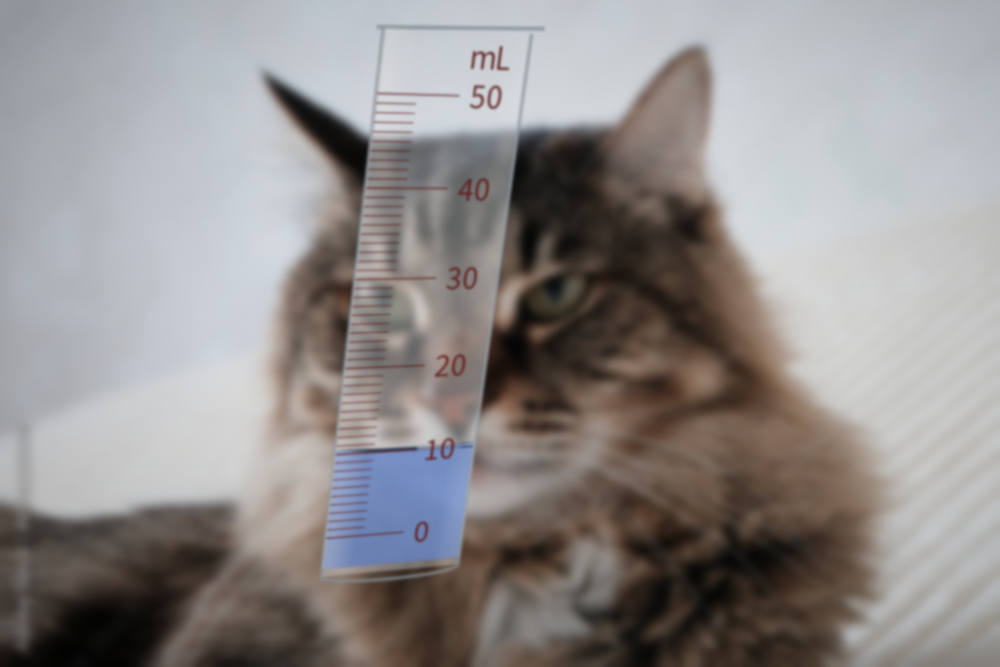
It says 10 mL
